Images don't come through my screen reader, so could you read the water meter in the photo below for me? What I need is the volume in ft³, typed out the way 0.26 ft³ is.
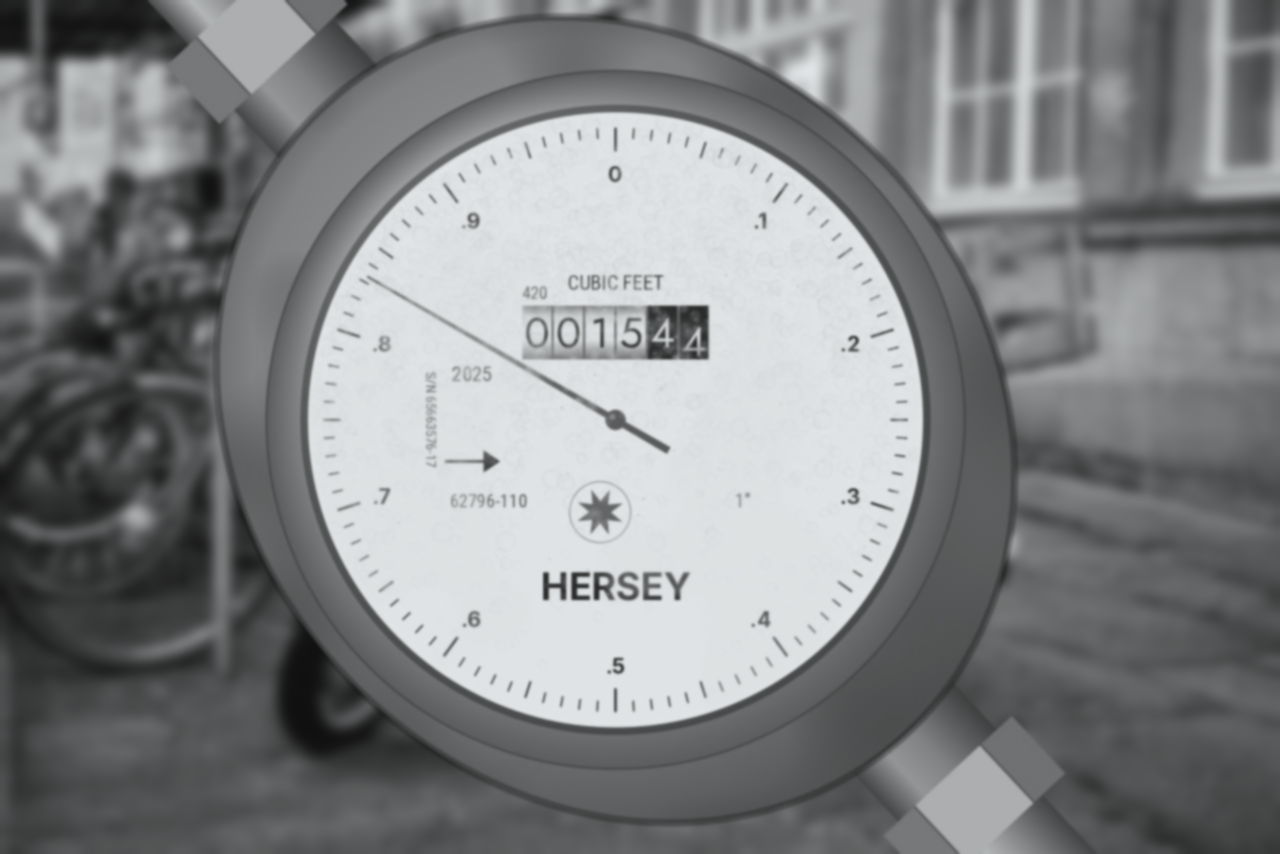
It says 1543.83 ft³
